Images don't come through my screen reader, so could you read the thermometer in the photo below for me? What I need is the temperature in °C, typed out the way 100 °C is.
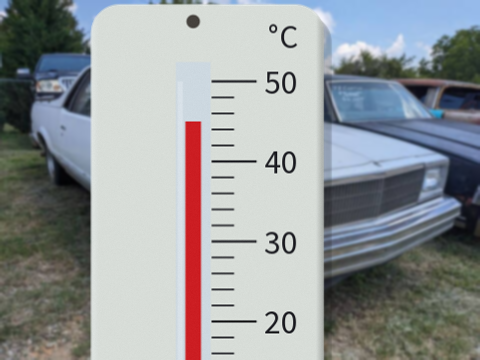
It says 45 °C
